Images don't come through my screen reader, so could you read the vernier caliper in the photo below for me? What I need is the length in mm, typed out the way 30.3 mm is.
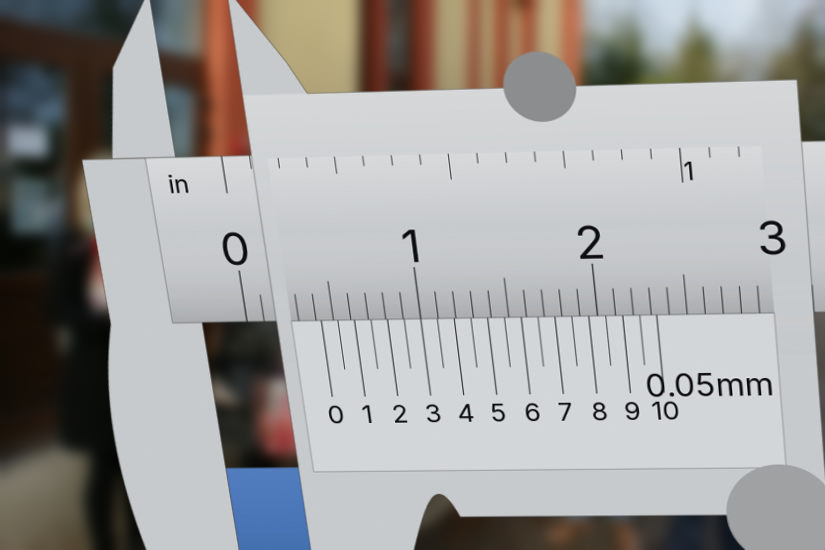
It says 4.3 mm
